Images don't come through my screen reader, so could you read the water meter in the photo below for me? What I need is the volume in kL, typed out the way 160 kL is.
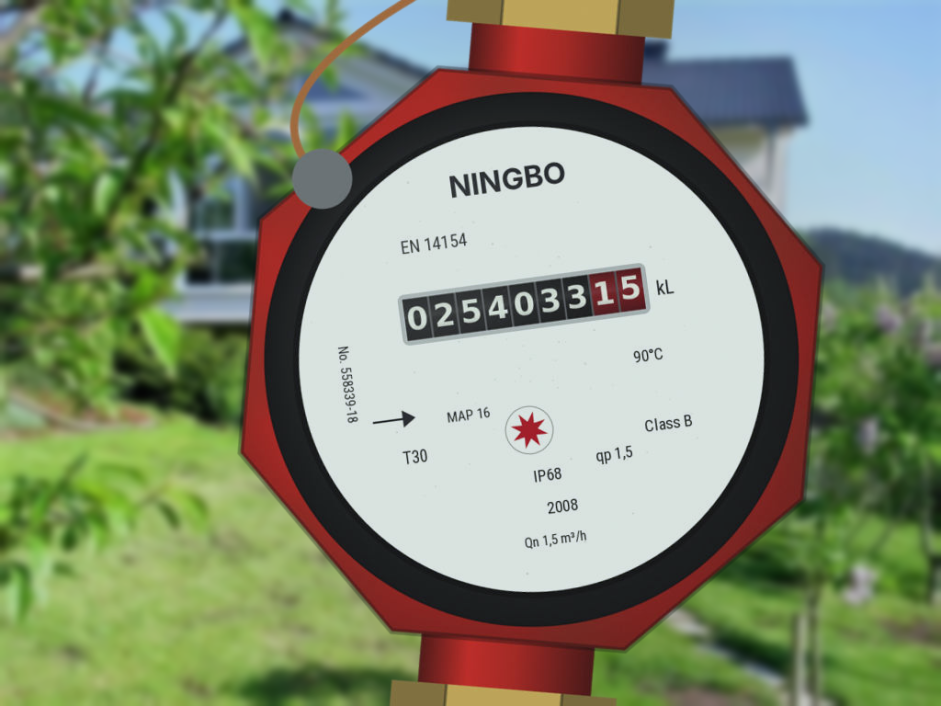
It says 254033.15 kL
